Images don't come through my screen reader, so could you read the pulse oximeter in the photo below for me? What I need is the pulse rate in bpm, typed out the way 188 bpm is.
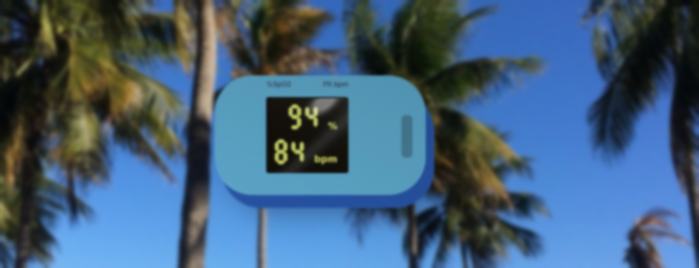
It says 84 bpm
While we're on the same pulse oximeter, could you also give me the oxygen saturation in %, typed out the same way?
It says 94 %
